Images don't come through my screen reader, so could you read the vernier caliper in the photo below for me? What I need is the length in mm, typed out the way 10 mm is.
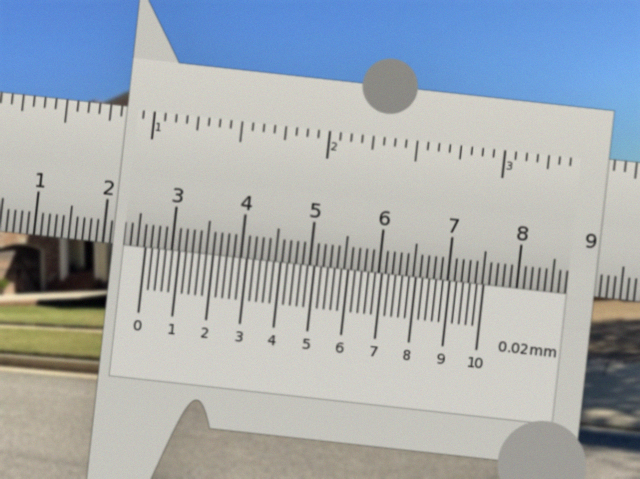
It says 26.2 mm
